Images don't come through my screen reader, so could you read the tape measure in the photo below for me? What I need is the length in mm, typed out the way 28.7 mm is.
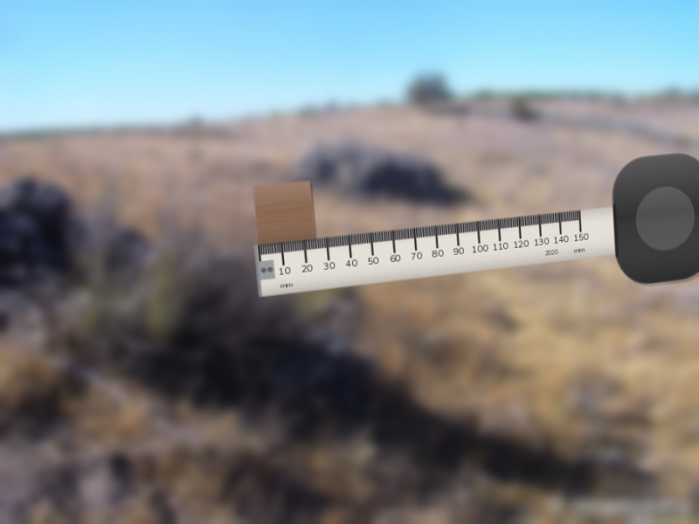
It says 25 mm
